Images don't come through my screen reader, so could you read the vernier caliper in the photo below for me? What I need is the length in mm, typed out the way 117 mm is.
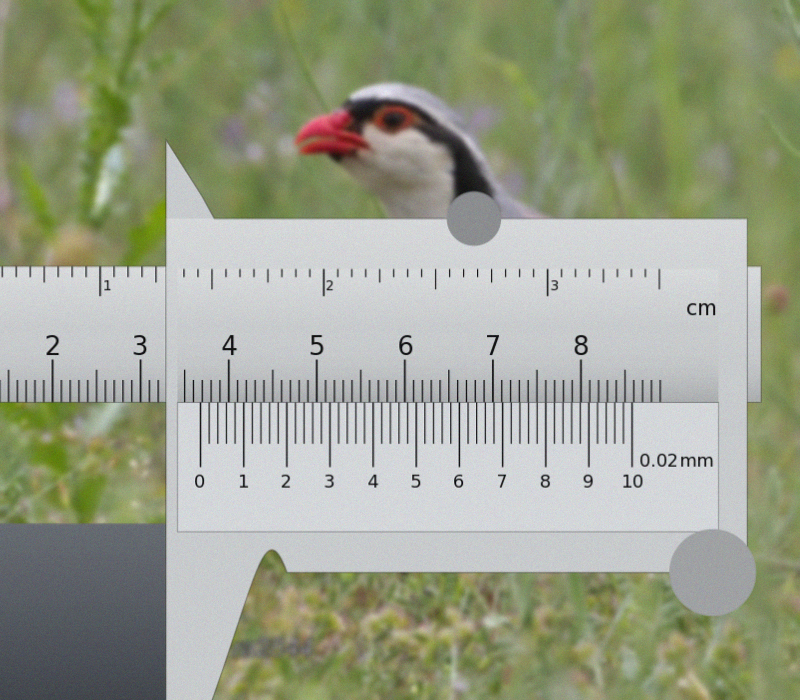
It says 36.8 mm
